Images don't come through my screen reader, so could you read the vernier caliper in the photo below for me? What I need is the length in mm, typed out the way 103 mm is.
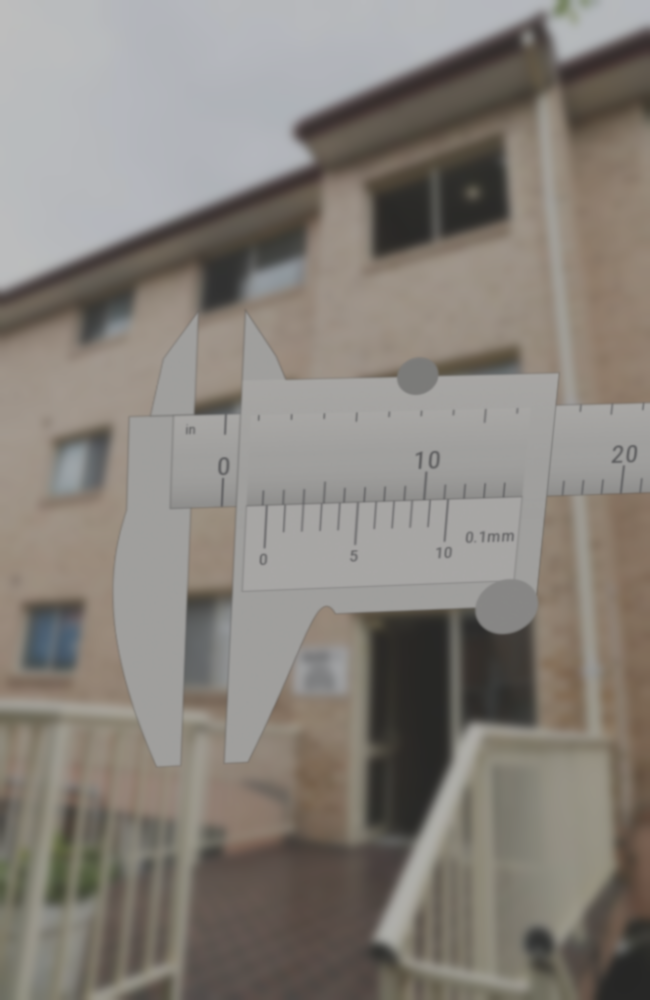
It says 2.2 mm
